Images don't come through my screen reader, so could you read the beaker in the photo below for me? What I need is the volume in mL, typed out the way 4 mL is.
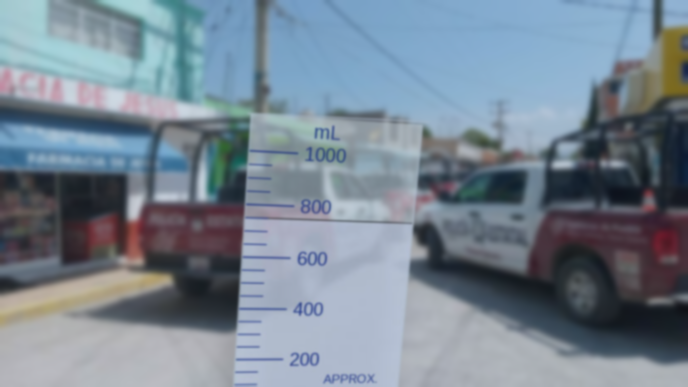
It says 750 mL
